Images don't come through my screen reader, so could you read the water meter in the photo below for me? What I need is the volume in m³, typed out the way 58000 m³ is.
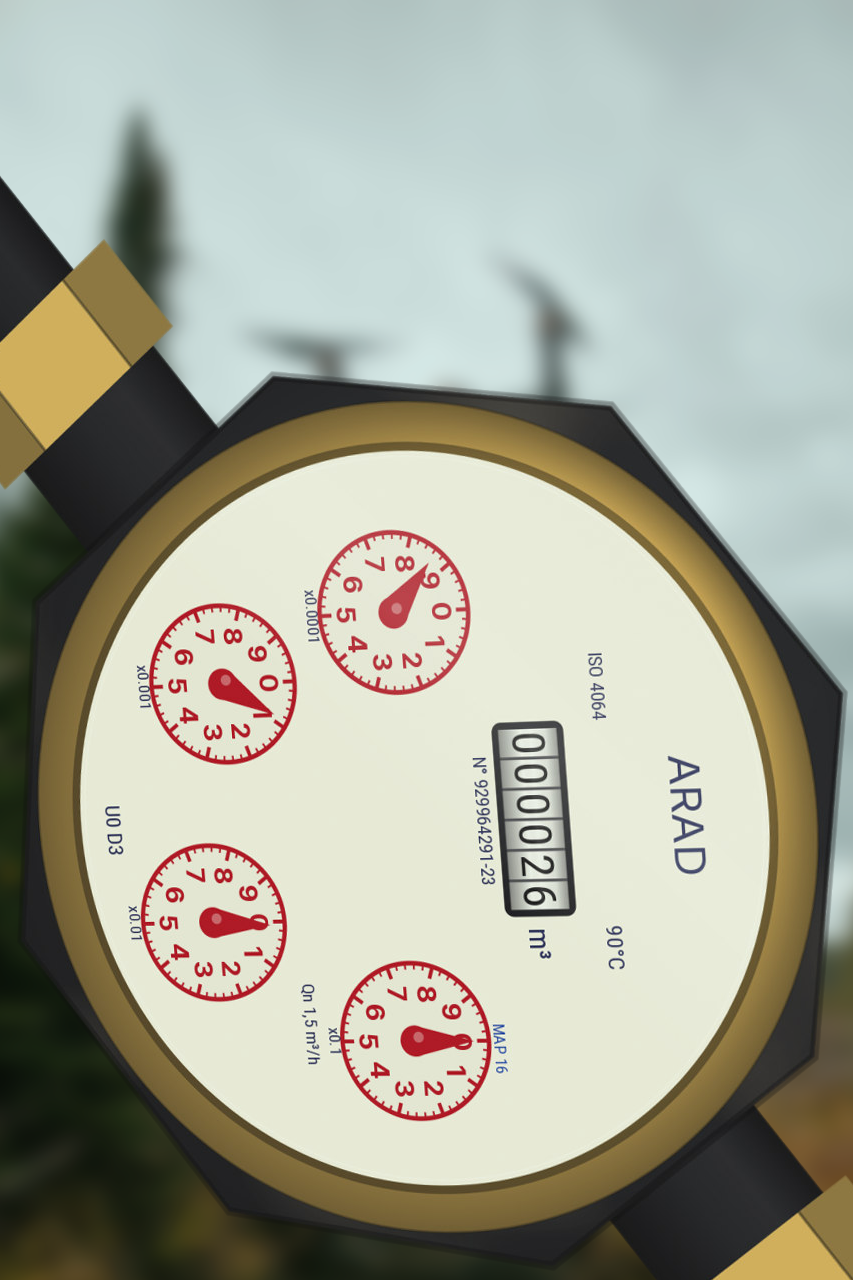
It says 26.0008 m³
